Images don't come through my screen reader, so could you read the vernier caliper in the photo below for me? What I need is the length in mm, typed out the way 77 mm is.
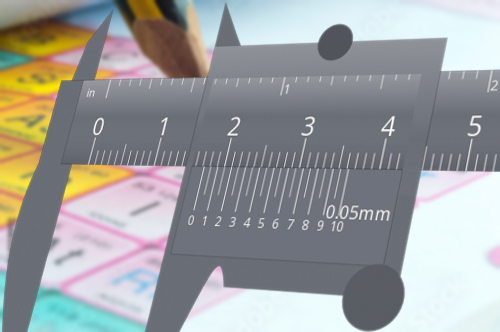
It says 17.2 mm
